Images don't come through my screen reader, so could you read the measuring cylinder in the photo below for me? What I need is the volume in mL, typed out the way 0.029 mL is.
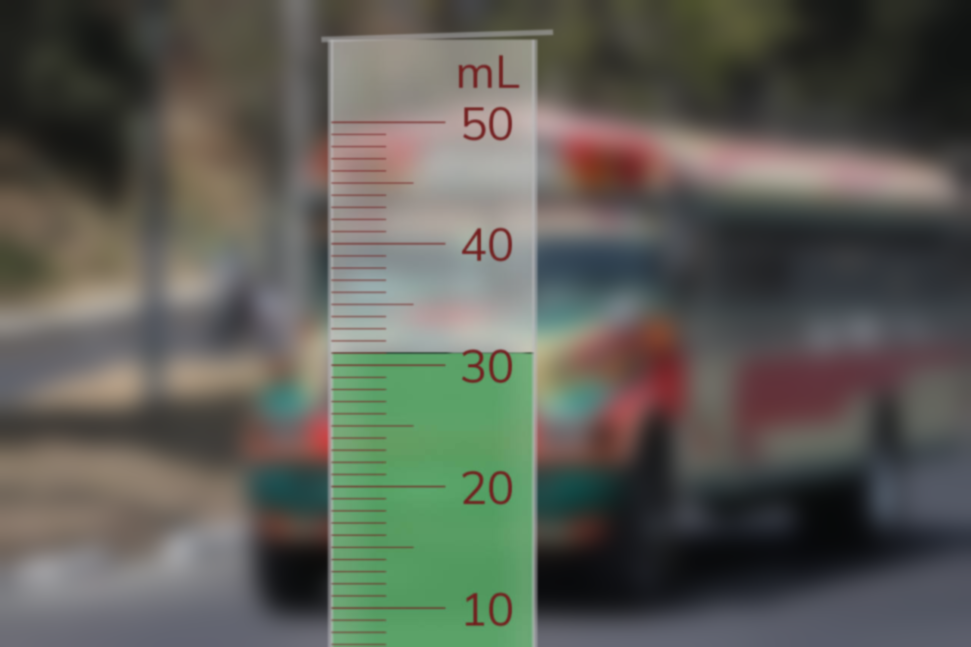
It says 31 mL
